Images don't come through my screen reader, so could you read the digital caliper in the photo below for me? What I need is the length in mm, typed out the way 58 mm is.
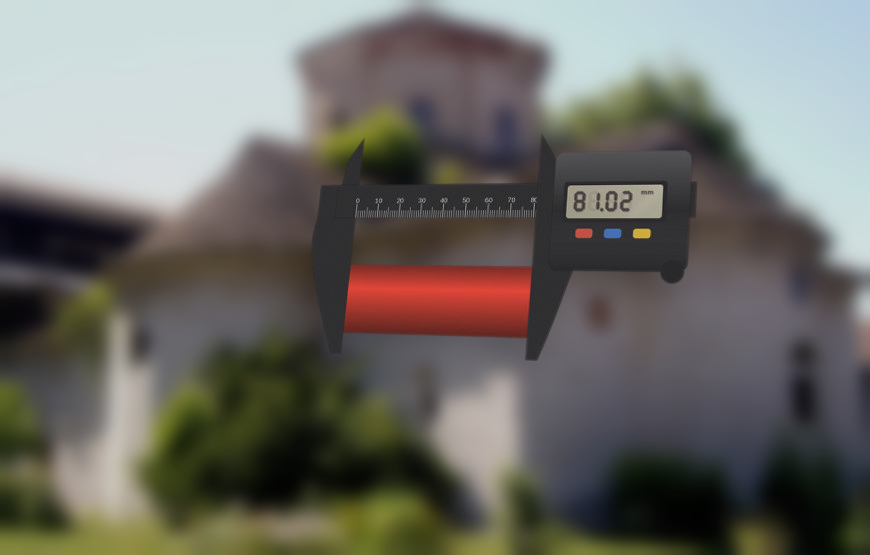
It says 81.02 mm
